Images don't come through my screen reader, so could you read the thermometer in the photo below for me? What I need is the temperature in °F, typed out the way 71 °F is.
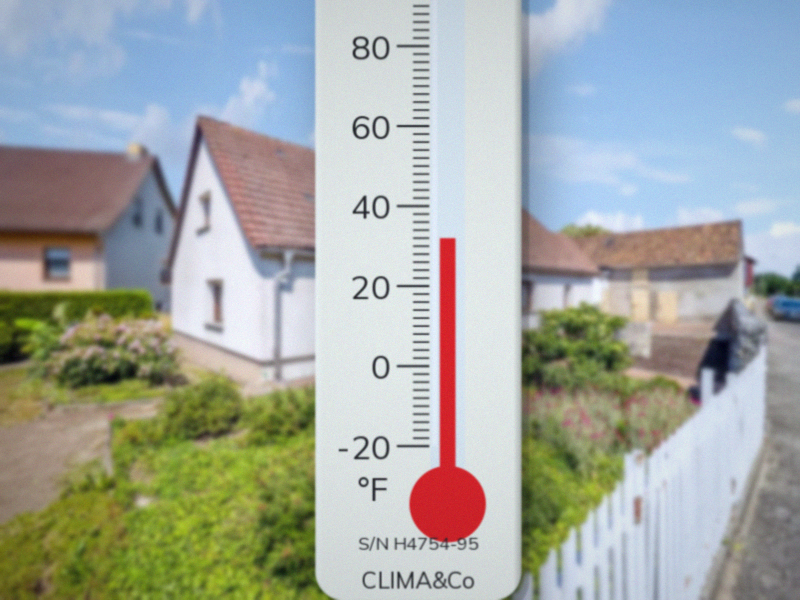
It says 32 °F
